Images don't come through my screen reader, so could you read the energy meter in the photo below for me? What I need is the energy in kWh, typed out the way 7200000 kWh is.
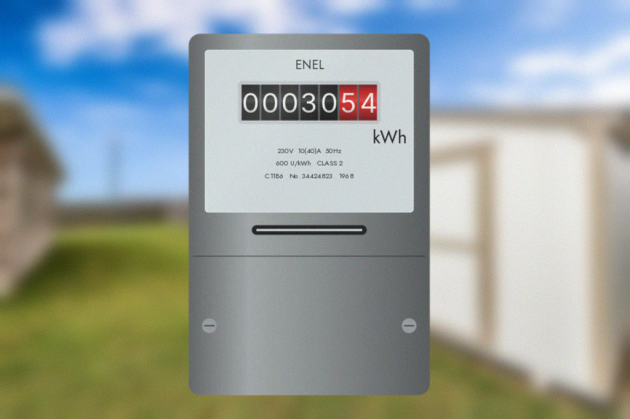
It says 30.54 kWh
